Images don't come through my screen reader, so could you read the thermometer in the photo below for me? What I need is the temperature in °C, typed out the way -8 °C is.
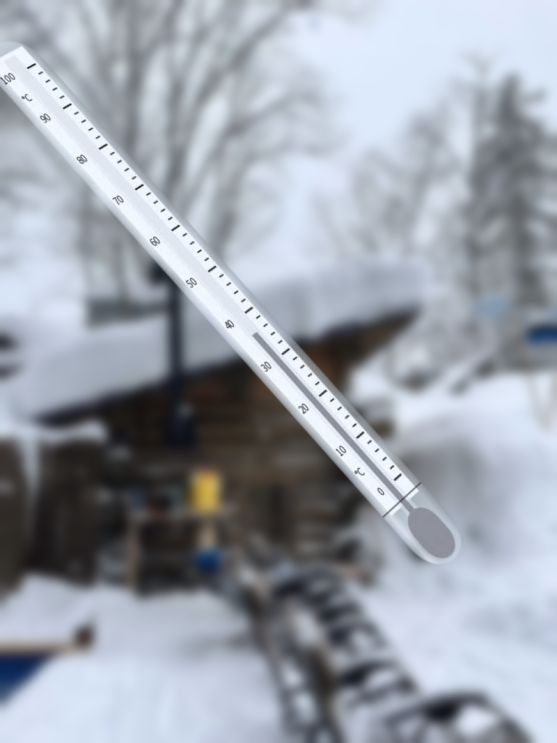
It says 36 °C
